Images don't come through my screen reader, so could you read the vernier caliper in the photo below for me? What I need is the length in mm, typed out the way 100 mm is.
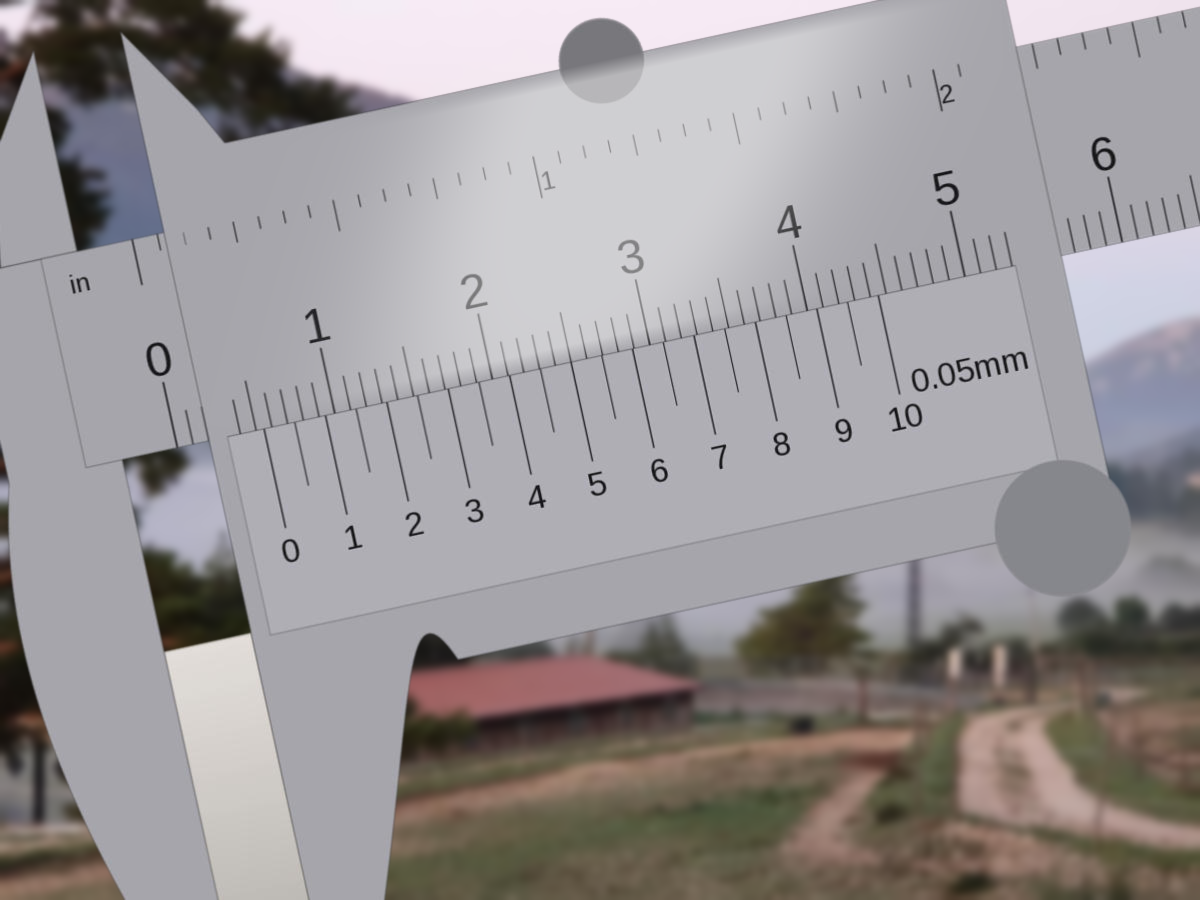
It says 5.5 mm
